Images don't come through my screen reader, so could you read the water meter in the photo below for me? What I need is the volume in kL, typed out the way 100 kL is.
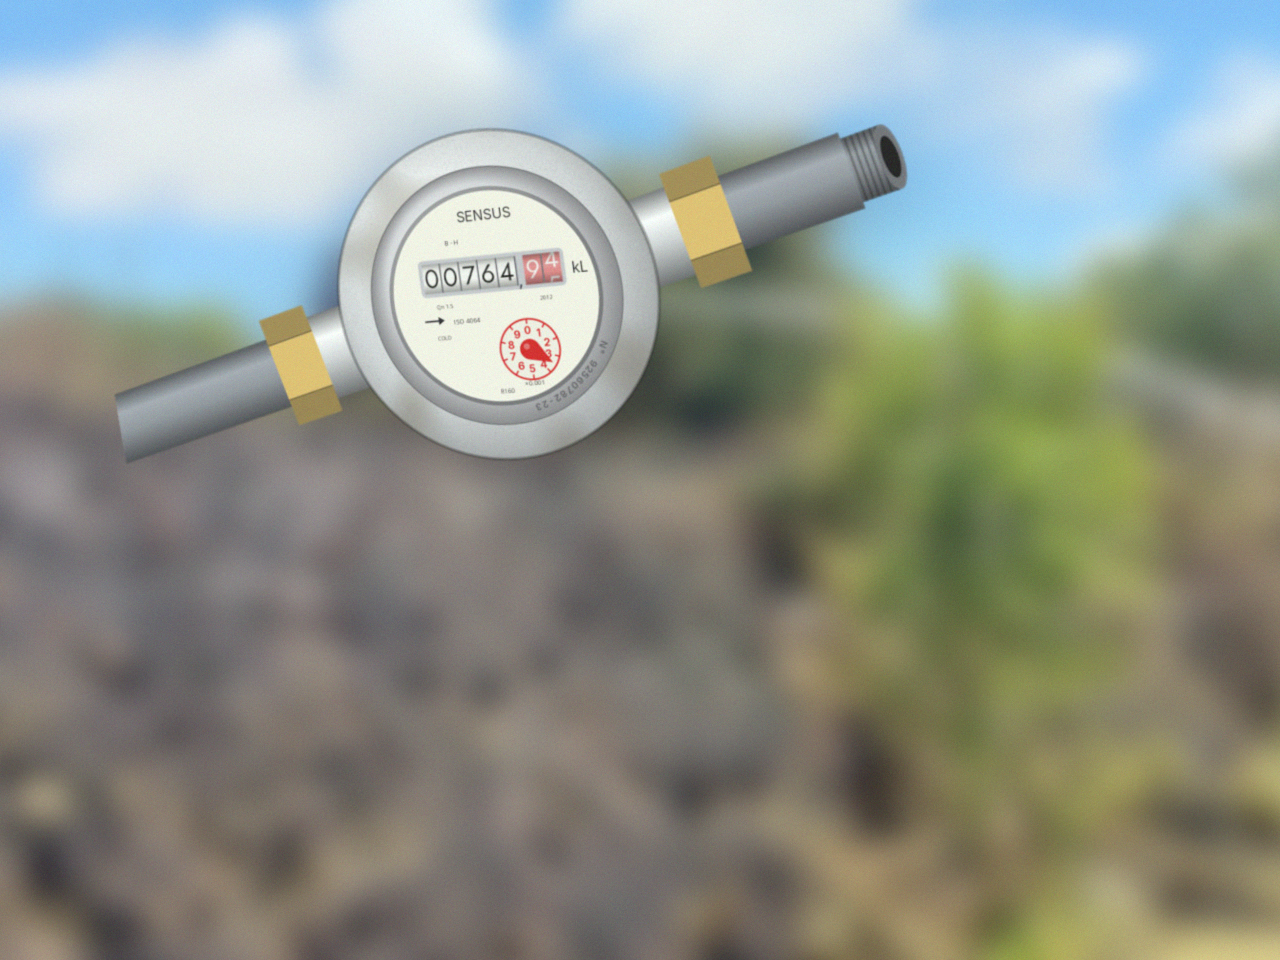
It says 764.943 kL
